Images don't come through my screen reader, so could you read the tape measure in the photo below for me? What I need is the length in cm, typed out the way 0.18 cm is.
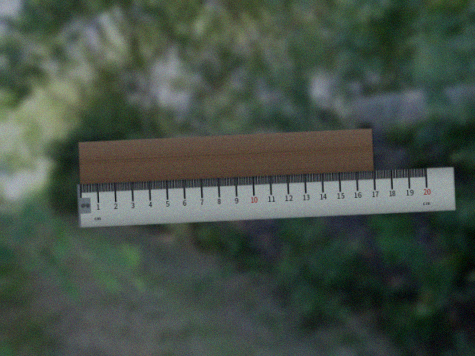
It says 17 cm
